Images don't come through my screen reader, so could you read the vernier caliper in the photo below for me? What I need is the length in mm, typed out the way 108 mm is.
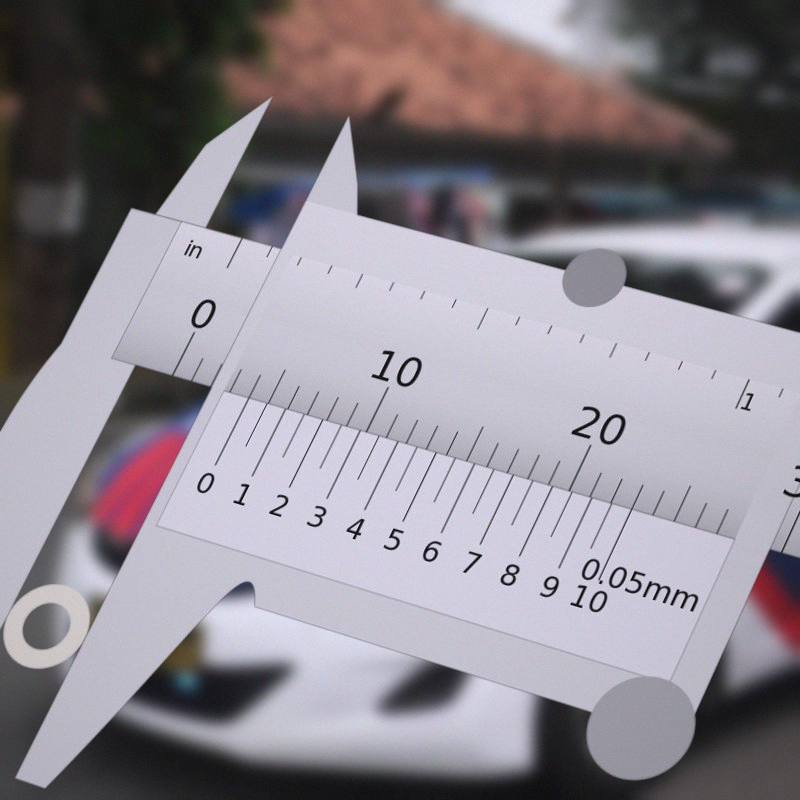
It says 4.0 mm
